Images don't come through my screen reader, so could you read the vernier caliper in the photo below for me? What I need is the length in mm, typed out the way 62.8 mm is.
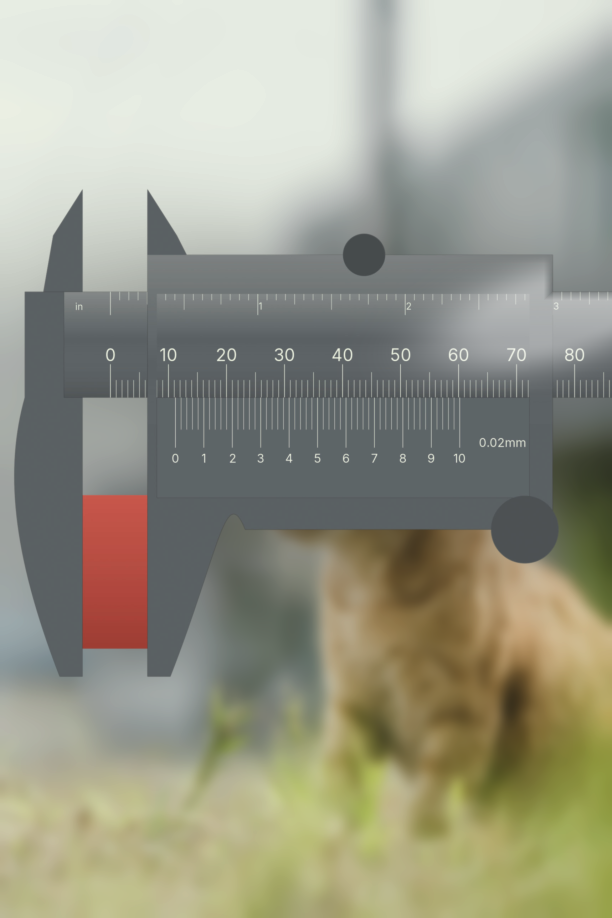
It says 11.2 mm
